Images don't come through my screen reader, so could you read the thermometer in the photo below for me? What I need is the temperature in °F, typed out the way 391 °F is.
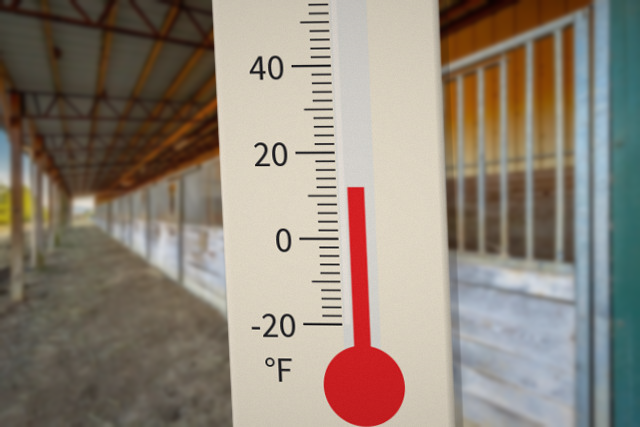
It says 12 °F
